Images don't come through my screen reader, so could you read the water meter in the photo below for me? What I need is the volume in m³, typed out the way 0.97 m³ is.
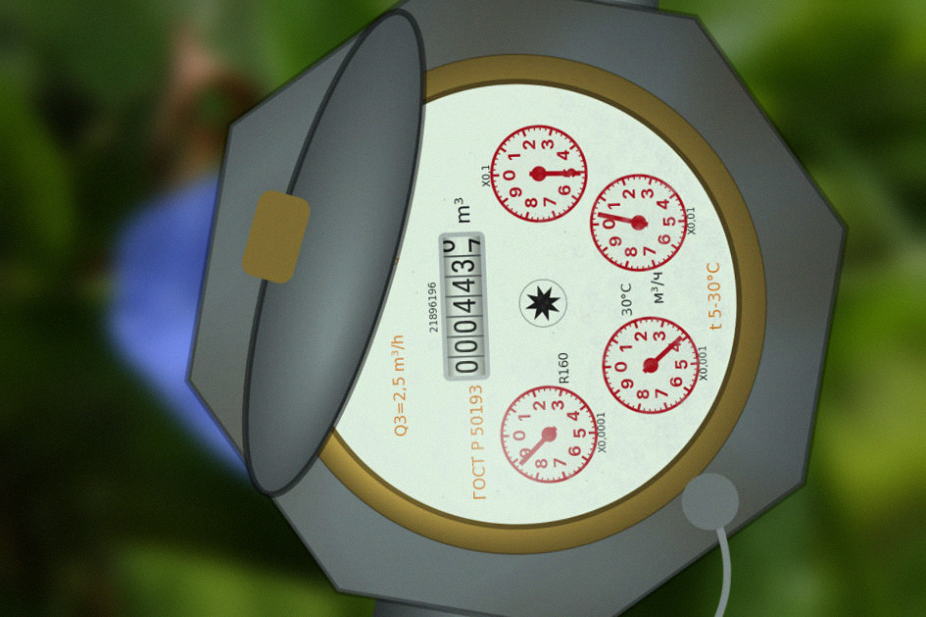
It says 4436.5038 m³
